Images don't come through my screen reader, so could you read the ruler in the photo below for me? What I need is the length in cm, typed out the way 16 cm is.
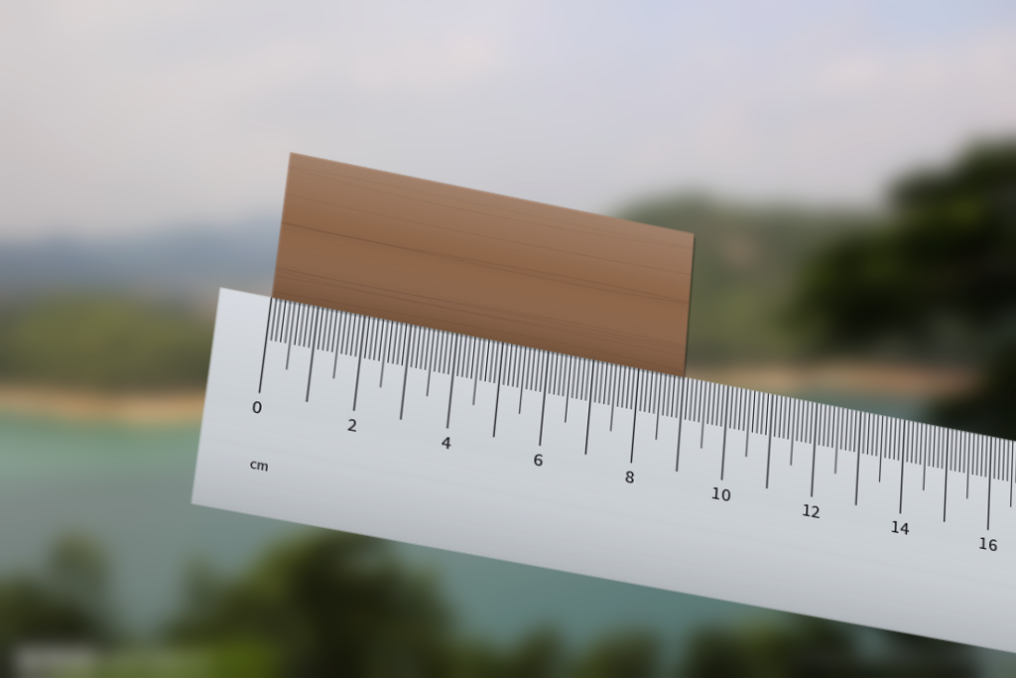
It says 9 cm
